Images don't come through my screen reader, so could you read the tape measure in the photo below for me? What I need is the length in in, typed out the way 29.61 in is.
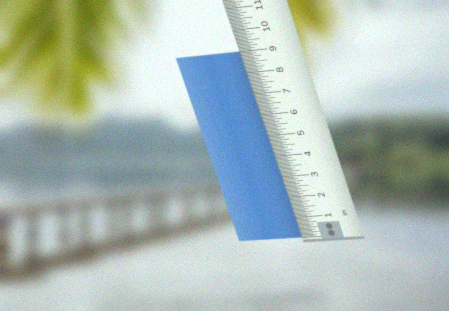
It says 9 in
